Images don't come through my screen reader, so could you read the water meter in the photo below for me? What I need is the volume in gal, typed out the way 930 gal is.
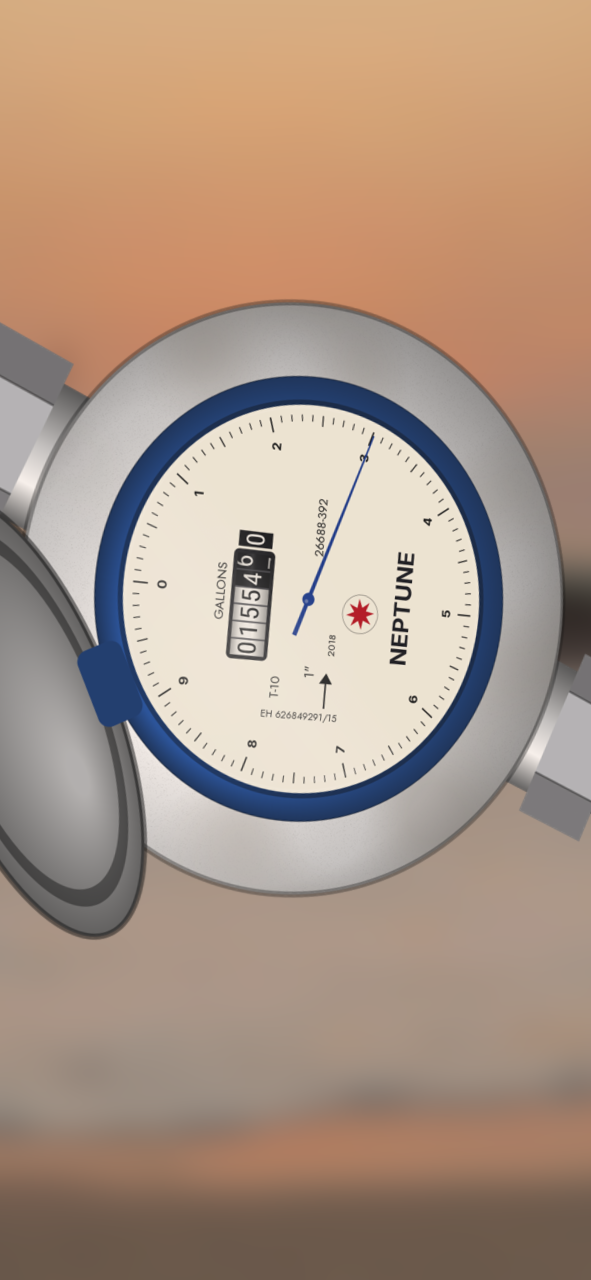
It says 155463.0 gal
